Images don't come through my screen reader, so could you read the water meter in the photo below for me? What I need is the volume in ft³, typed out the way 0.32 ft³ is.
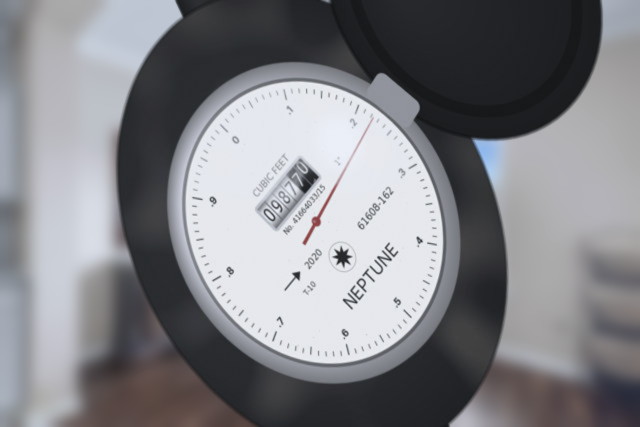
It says 98770.22 ft³
